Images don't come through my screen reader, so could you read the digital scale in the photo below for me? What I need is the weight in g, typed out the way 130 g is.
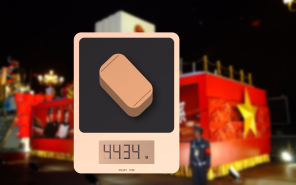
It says 4434 g
